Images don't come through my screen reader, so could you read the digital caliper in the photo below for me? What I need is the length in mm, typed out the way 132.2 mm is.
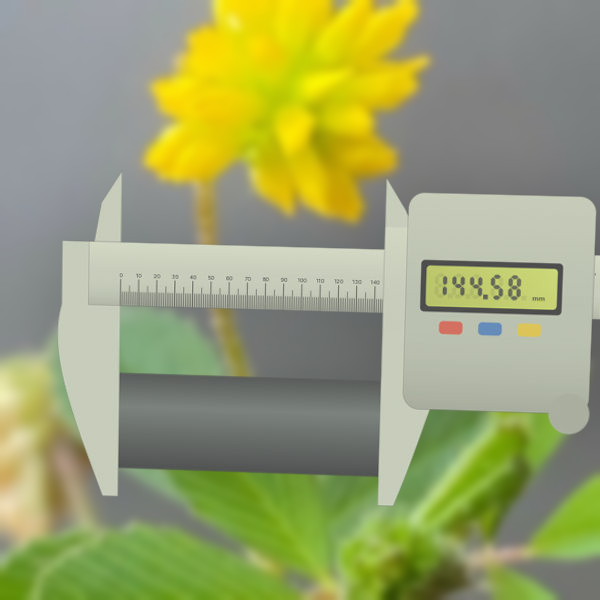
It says 144.58 mm
